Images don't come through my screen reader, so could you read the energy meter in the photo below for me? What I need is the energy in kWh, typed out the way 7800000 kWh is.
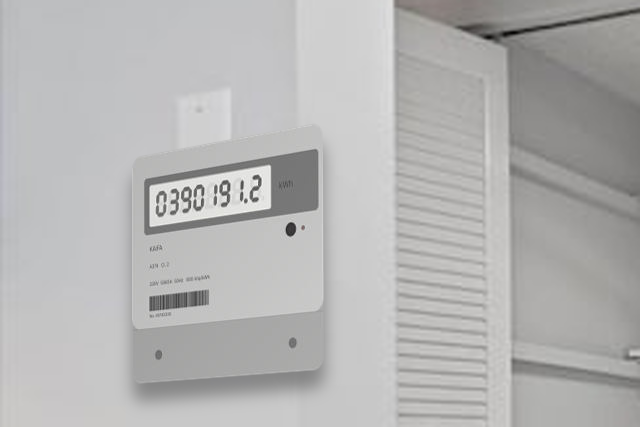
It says 390191.2 kWh
